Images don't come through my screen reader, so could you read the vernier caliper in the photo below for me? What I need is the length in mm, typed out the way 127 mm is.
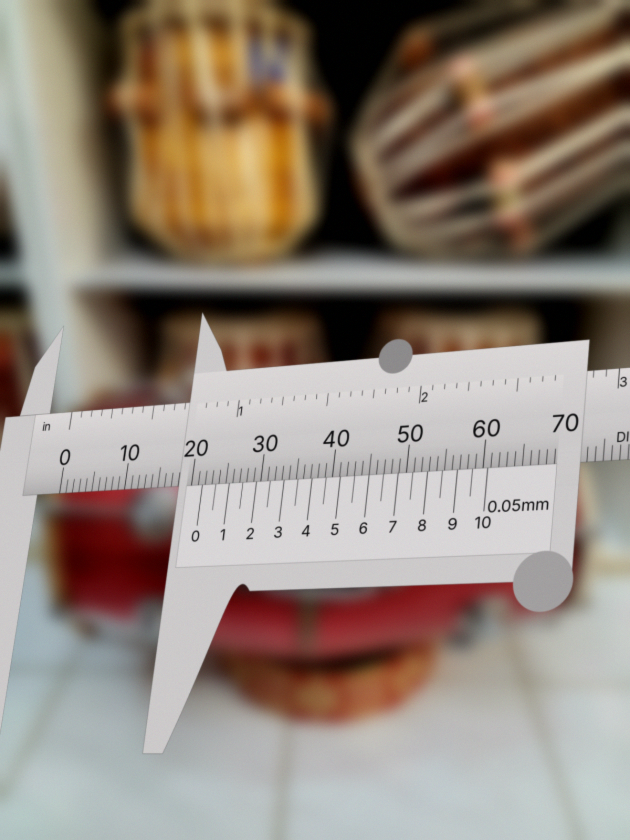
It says 21.6 mm
